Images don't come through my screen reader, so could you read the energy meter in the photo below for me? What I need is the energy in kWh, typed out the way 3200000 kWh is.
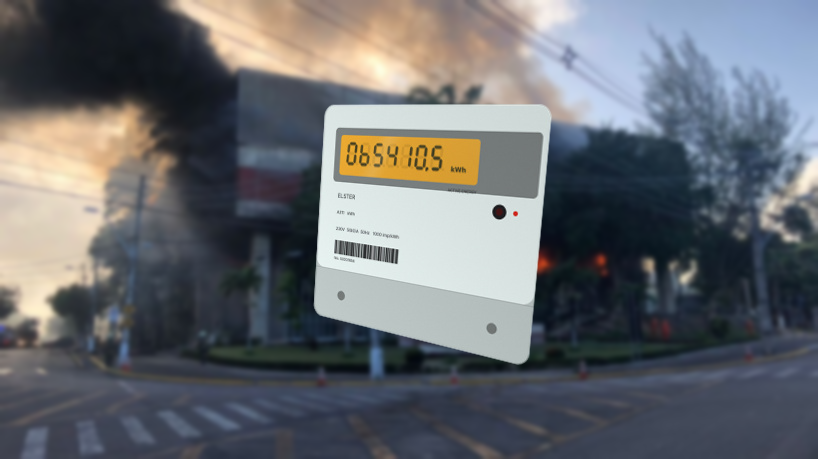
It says 65410.5 kWh
